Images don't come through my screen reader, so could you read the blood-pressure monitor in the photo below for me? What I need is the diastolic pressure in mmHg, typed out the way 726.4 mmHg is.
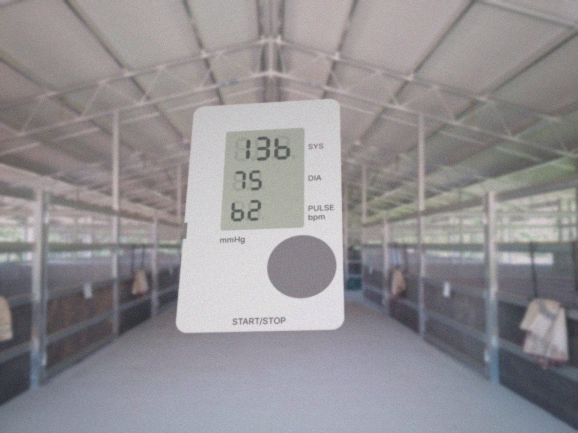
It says 75 mmHg
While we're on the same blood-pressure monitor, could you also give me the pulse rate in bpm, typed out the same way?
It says 62 bpm
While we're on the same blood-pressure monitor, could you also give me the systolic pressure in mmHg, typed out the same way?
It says 136 mmHg
